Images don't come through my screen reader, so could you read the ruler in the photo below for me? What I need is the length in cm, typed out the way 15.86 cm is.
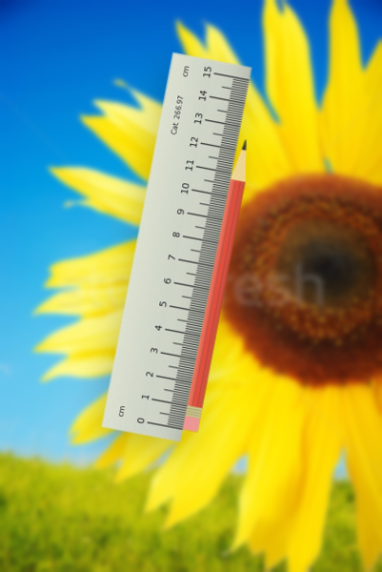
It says 12.5 cm
